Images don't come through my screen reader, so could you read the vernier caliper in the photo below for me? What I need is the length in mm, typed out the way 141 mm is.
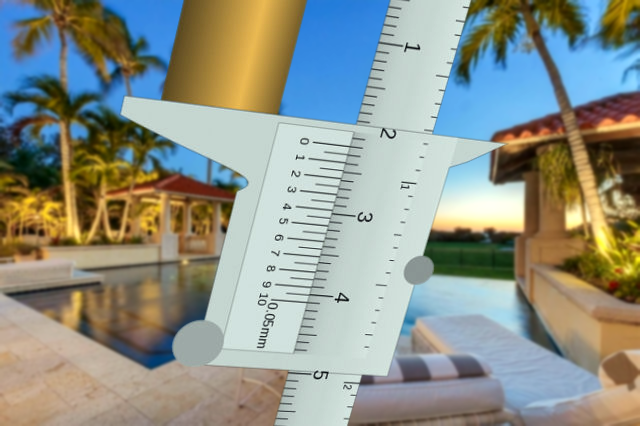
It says 22.0 mm
